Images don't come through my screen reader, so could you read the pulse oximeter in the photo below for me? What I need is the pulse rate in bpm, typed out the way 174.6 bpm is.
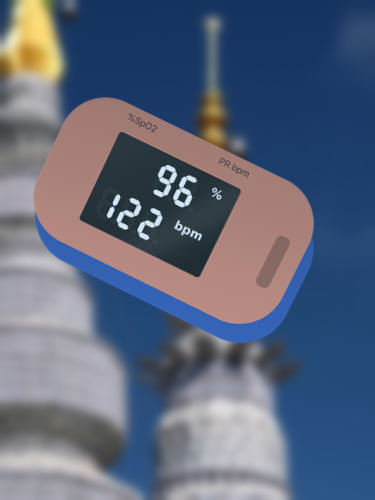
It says 122 bpm
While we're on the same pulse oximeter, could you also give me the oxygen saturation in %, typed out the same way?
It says 96 %
